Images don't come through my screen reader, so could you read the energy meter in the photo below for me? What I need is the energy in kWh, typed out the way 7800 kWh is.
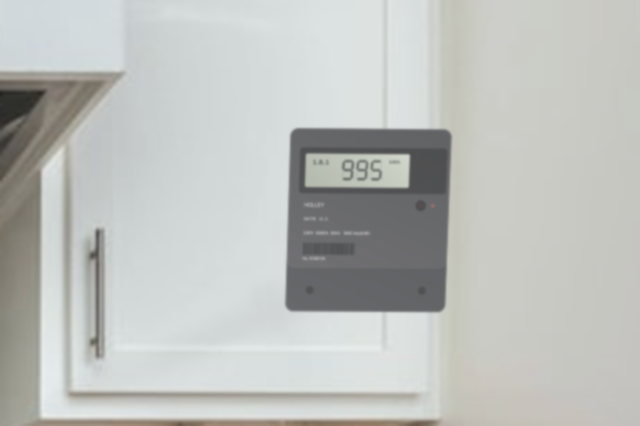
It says 995 kWh
